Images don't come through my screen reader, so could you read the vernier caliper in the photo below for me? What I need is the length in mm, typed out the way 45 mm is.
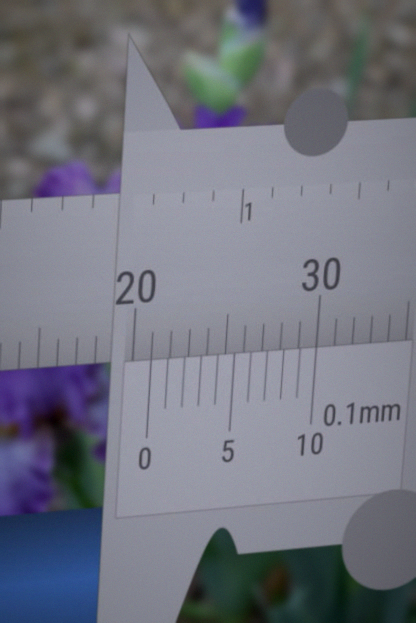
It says 21.0 mm
